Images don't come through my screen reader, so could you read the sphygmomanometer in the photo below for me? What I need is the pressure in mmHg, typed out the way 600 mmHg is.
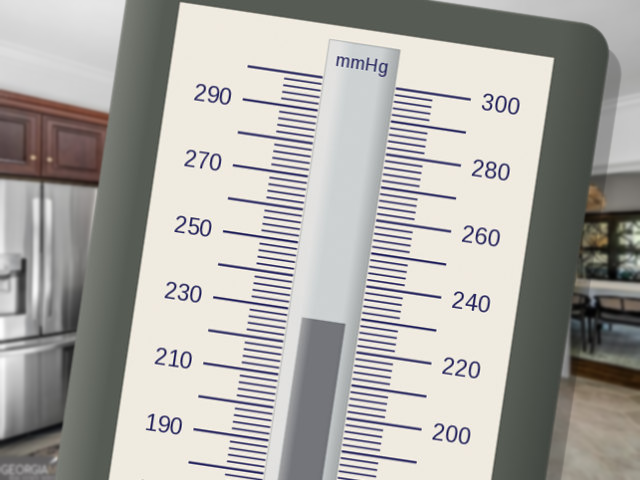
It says 228 mmHg
